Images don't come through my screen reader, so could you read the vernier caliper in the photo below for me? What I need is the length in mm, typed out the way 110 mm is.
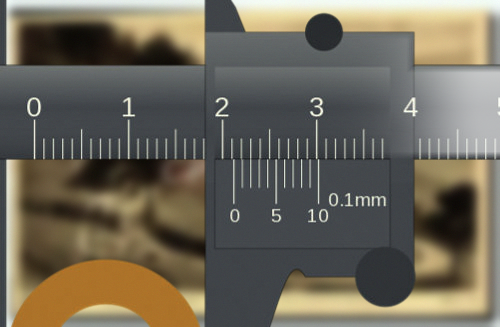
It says 21.2 mm
